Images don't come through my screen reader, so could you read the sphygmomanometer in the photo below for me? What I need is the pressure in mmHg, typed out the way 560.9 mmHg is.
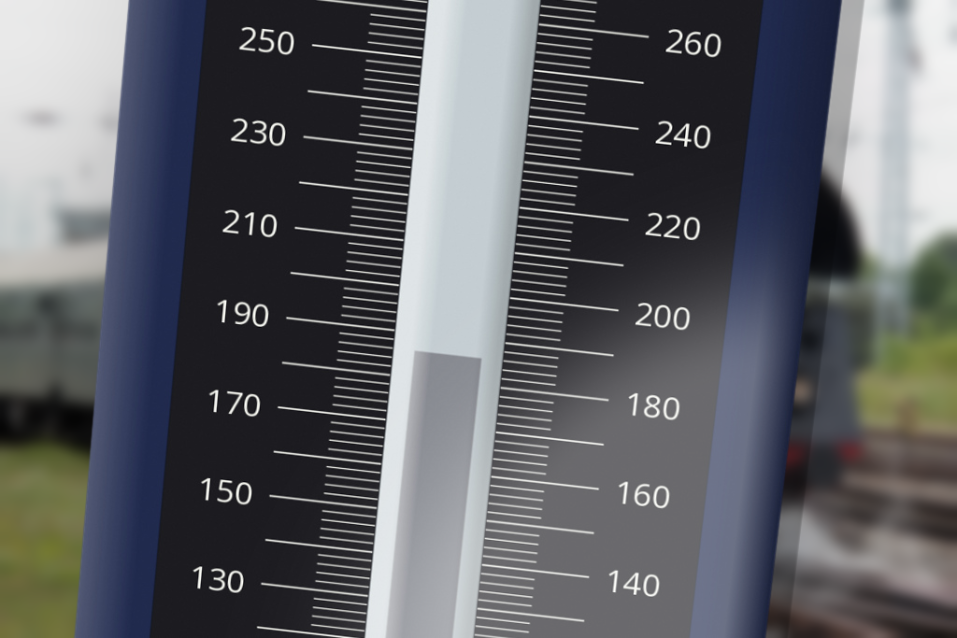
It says 186 mmHg
